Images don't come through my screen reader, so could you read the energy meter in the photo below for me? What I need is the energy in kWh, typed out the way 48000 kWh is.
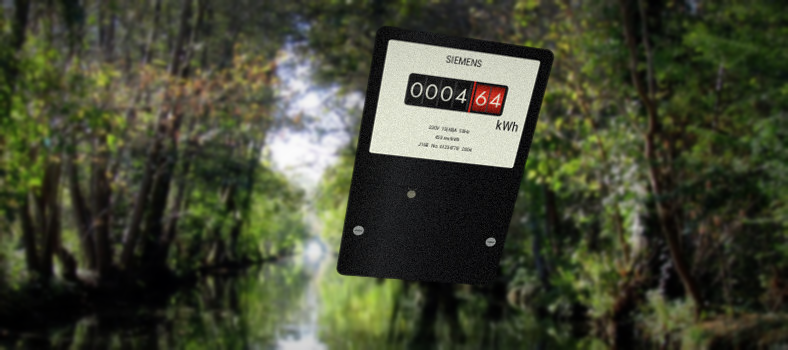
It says 4.64 kWh
